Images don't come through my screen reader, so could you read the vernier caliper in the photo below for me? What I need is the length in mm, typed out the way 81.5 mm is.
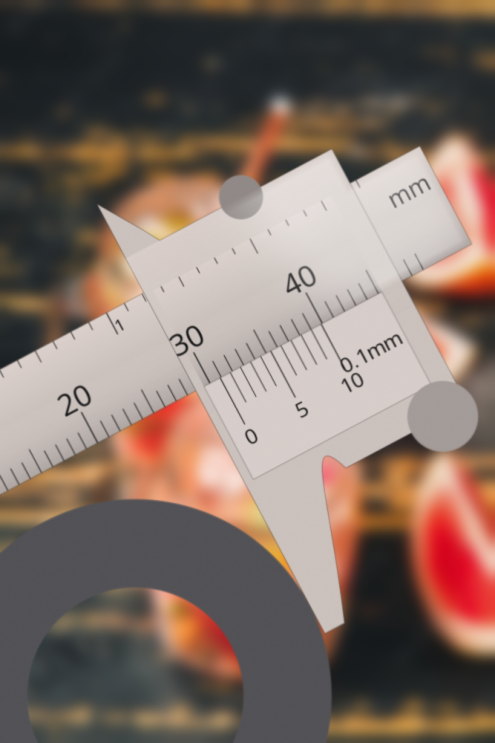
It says 30.9 mm
